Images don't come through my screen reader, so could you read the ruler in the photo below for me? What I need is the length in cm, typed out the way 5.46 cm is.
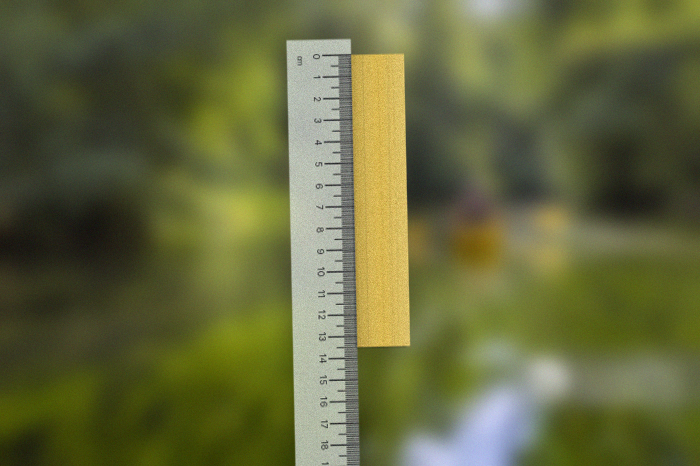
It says 13.5 cm
